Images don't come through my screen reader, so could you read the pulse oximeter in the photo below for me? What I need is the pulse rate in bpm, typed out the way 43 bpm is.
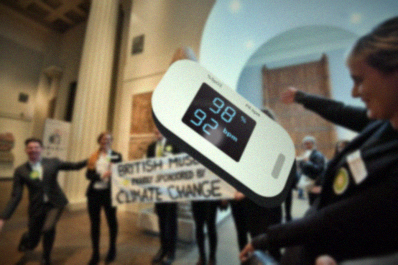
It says 92 bpm
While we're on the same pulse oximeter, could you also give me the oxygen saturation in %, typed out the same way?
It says 98 %
